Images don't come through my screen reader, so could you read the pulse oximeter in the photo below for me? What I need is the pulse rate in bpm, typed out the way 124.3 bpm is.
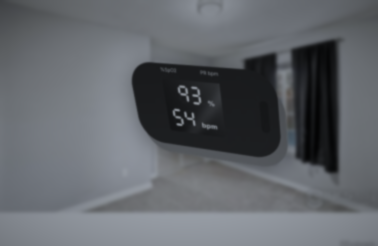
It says 54 bpm
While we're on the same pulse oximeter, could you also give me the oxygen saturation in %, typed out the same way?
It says 93 %
